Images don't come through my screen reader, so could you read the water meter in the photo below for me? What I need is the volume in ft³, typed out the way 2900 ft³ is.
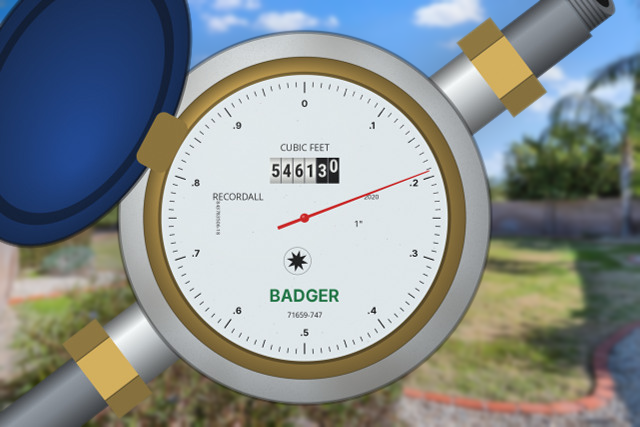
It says 546130.19 ft³
